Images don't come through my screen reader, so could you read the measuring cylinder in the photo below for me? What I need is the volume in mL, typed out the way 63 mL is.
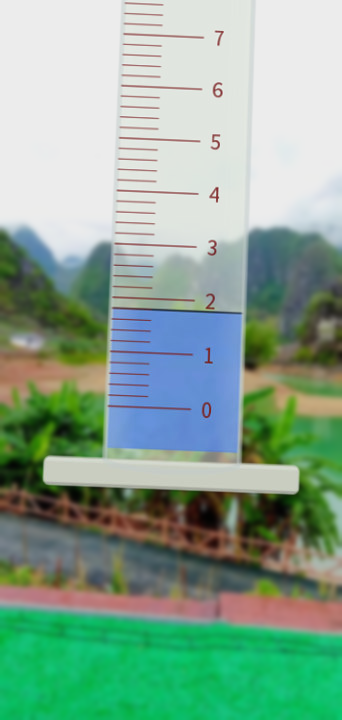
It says 1.8 mL
